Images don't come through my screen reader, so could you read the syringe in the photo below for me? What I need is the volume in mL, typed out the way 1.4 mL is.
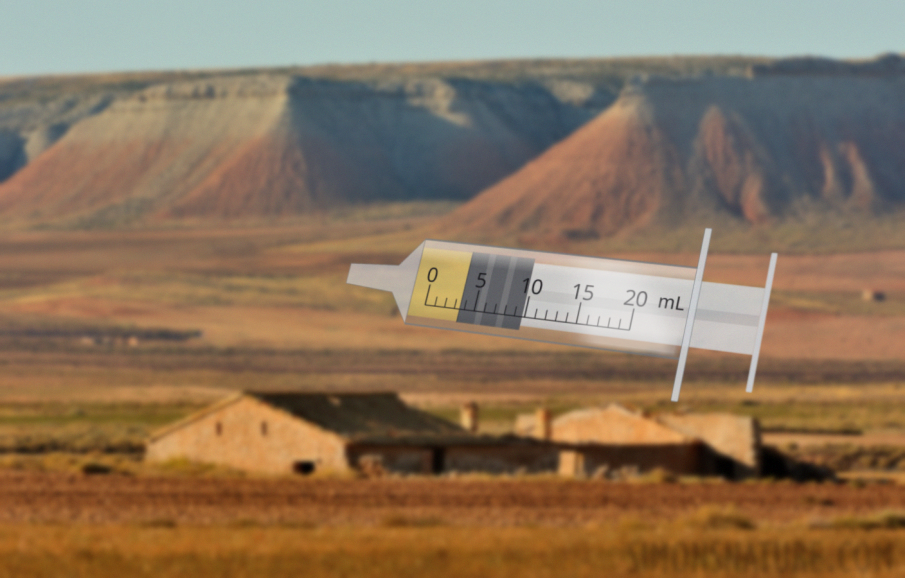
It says 3.5 mL
